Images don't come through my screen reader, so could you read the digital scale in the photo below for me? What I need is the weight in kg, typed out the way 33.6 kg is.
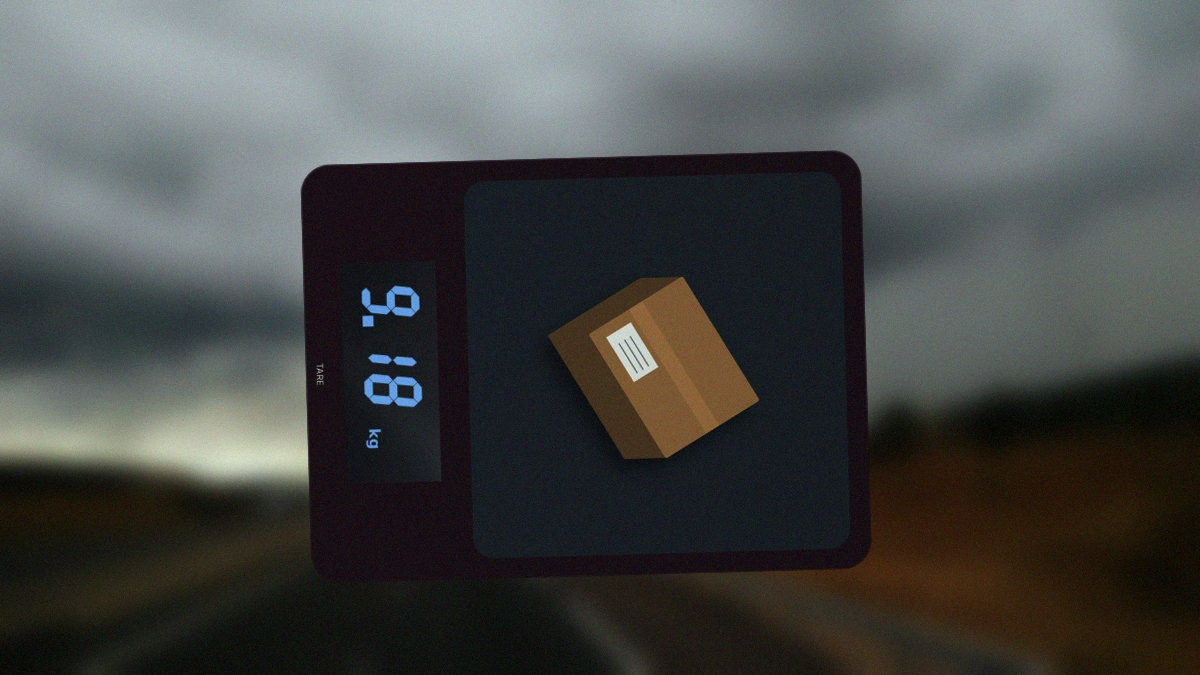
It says 9.18 kg
